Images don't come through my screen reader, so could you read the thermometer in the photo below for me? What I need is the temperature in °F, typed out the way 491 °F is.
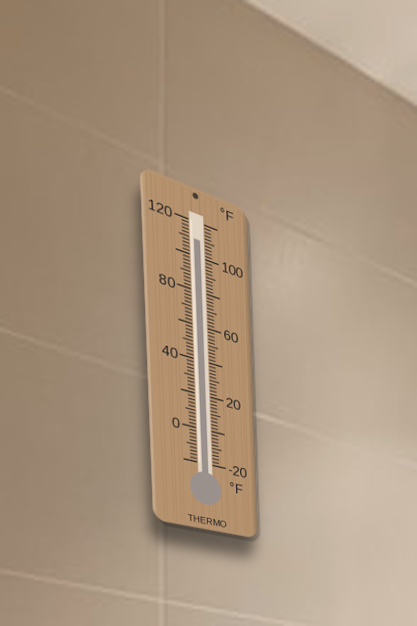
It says 110 °F
